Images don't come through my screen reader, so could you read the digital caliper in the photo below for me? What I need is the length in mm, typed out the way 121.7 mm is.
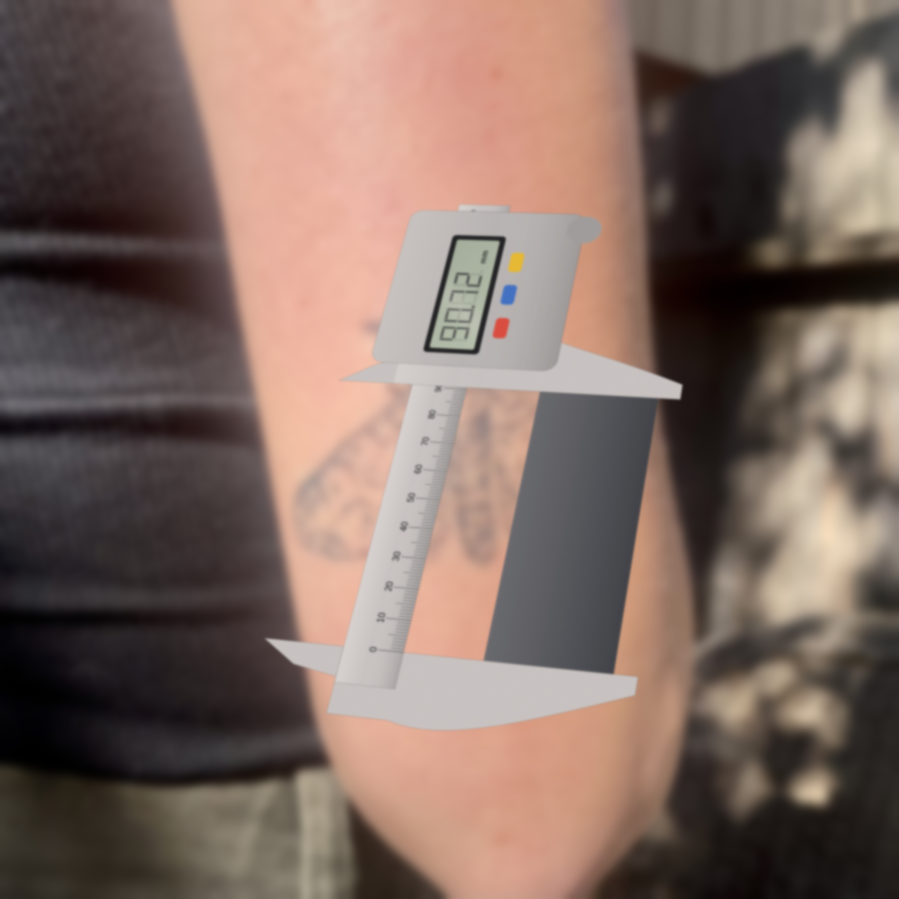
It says 90.72 mm
